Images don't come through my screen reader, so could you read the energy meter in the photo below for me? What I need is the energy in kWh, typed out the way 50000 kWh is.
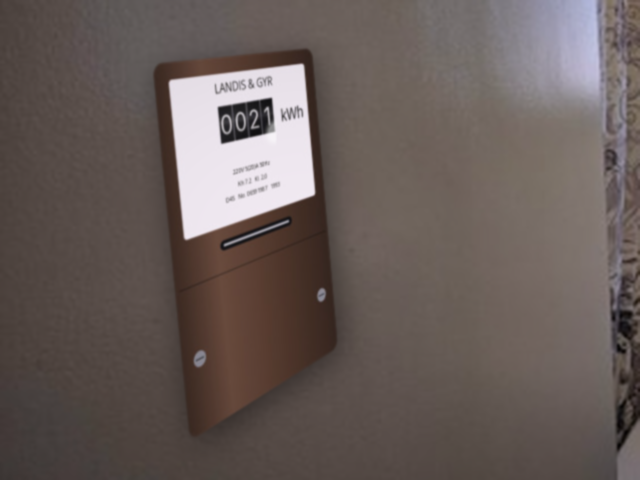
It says 21 kWh
